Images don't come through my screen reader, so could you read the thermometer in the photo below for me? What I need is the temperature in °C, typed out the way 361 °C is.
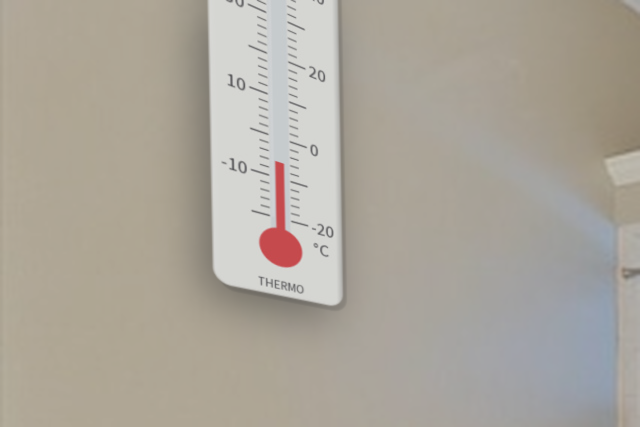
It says -6 °C
